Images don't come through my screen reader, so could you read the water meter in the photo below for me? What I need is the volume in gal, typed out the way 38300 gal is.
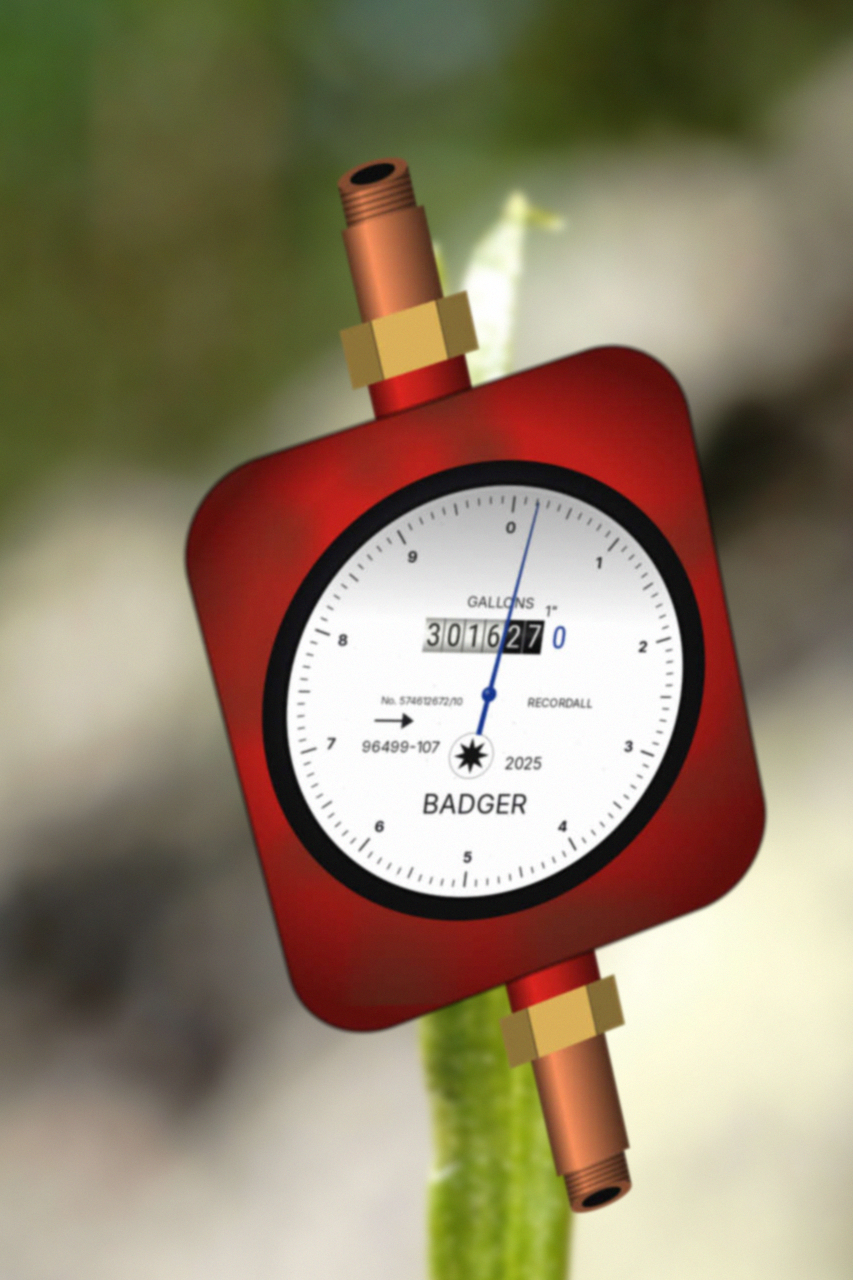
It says 3016270.2 gal
